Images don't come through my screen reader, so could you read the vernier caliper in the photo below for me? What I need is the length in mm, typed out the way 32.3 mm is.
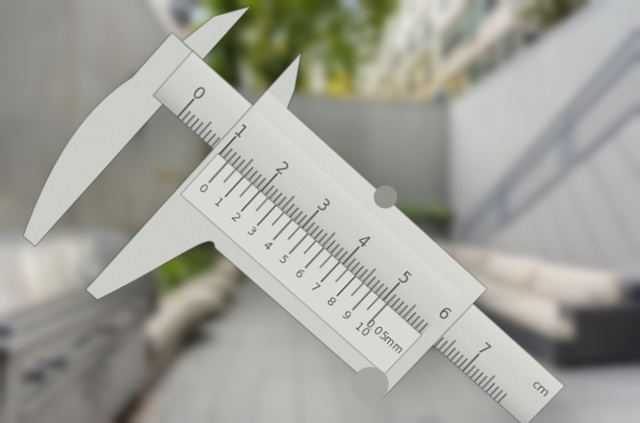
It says 12.0 mm
